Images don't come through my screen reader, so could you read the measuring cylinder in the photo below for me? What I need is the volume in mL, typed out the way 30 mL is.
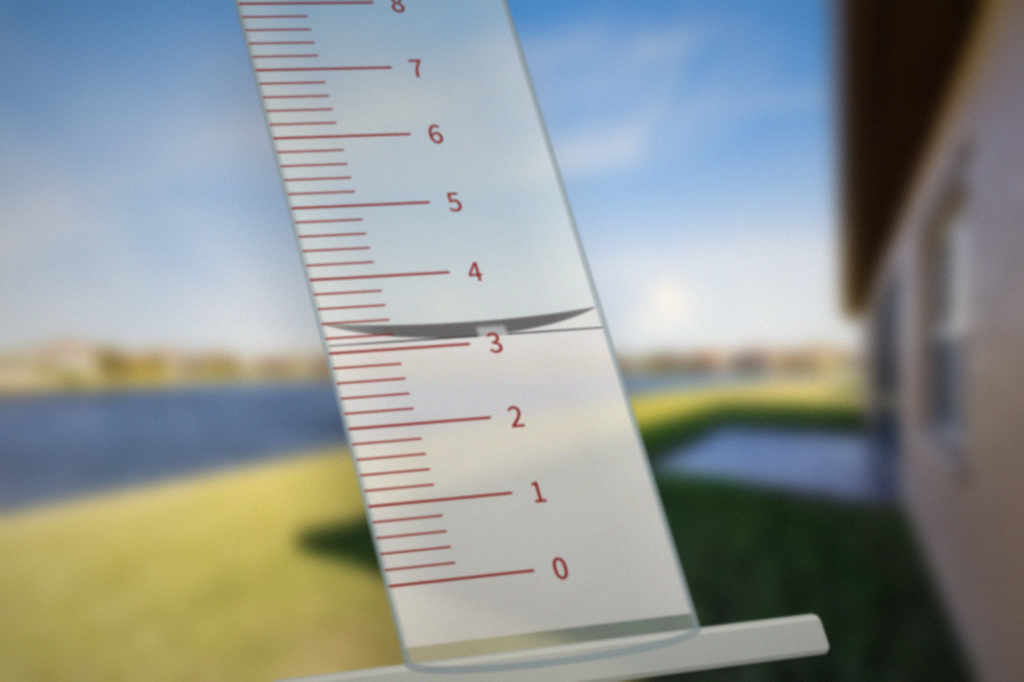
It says 3.1 mL
